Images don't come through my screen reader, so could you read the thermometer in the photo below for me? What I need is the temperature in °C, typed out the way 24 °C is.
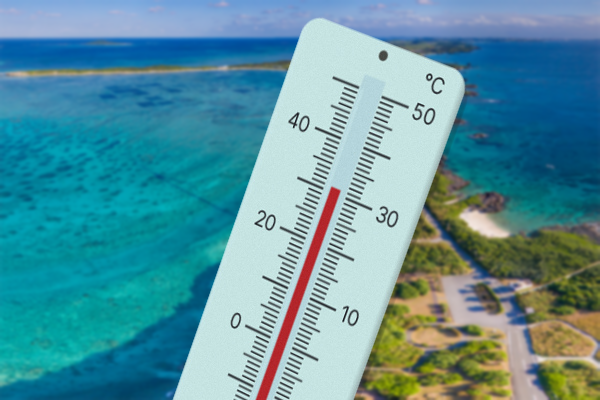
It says 31 °C
